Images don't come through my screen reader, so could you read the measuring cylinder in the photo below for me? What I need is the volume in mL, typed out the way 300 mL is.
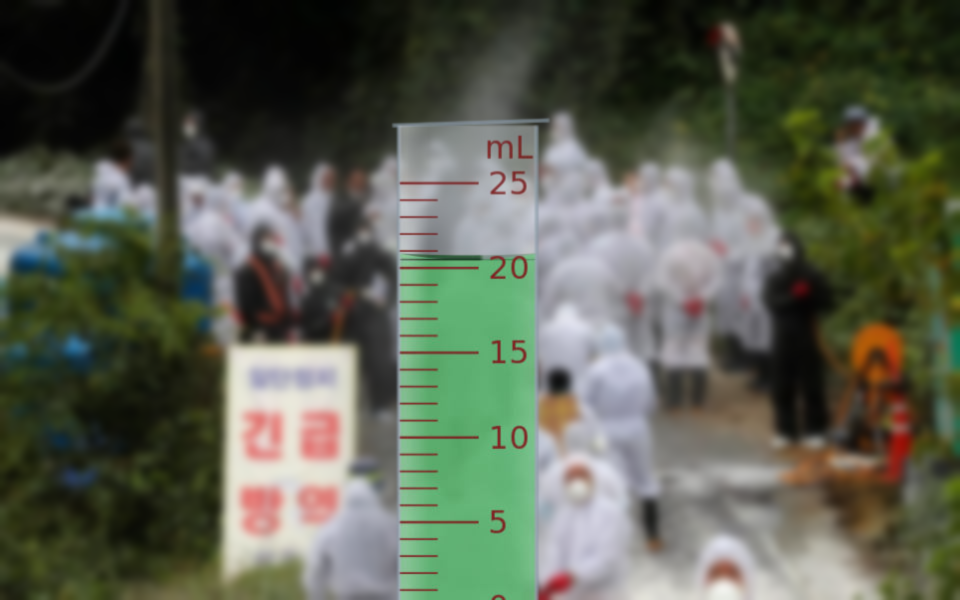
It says 20.5 mL
